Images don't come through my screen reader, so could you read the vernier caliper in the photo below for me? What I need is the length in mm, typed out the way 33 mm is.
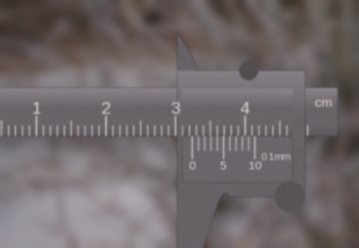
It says 32.4 mm
